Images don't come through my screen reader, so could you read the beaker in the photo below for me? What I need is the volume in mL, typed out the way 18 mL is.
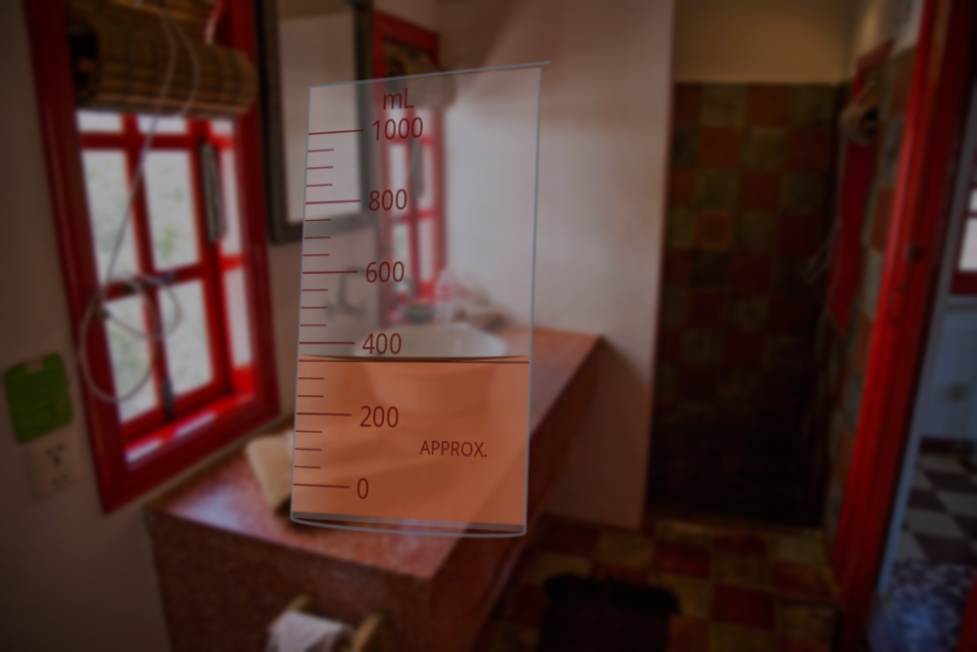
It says 350 mL
